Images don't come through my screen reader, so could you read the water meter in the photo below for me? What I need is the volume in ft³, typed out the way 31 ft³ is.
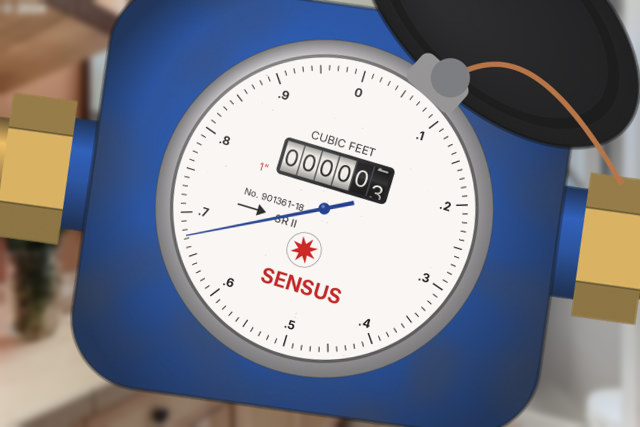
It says 2.67 ft³
